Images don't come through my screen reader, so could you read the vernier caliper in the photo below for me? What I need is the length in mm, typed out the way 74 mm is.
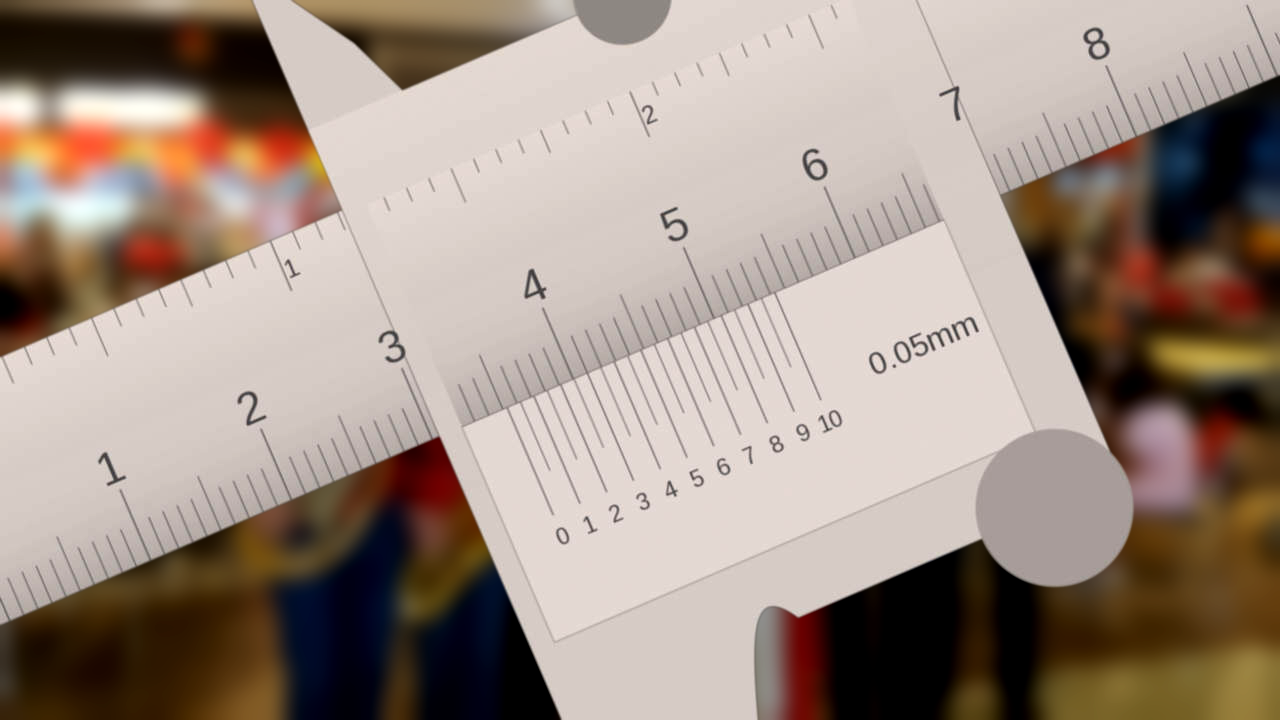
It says 35.3 mm
